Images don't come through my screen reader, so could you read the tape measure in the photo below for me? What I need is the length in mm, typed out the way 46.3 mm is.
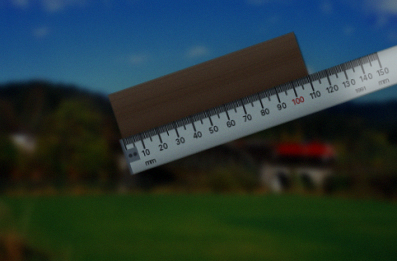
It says 110 mm
